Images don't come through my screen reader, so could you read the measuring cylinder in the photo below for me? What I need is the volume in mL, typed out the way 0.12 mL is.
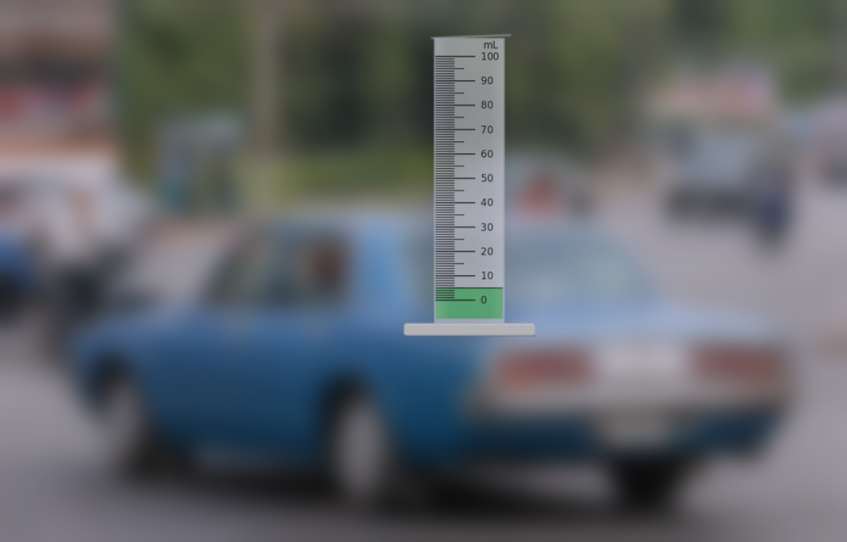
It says 5 mL
